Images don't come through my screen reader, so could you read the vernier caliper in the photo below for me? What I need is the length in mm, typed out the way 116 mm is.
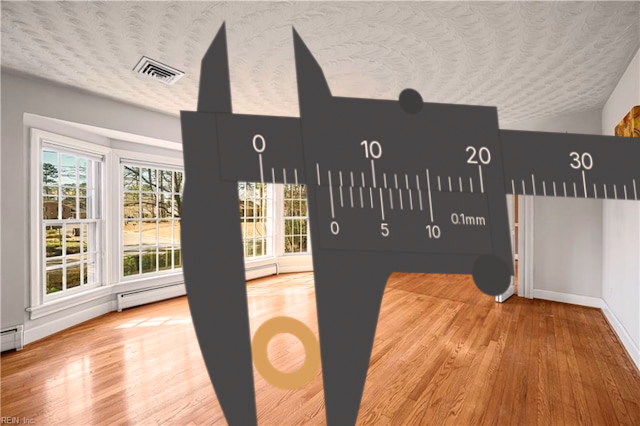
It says 6.0 mm
